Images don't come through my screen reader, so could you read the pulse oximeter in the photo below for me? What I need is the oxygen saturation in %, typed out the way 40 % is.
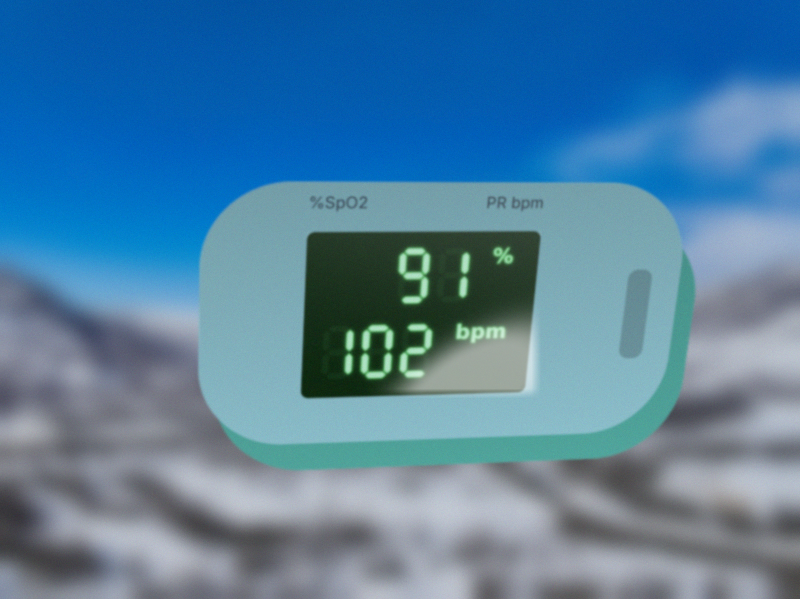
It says 91 %
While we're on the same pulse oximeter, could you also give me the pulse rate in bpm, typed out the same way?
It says 102 bpm
